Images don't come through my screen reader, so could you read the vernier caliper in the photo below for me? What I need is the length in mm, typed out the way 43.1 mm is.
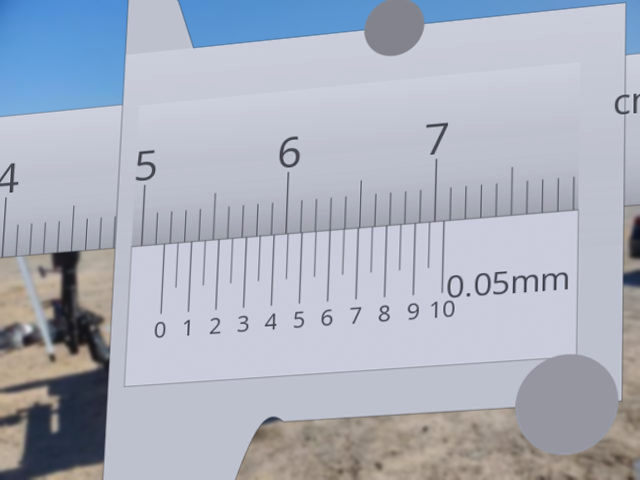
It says 51.6 mm
